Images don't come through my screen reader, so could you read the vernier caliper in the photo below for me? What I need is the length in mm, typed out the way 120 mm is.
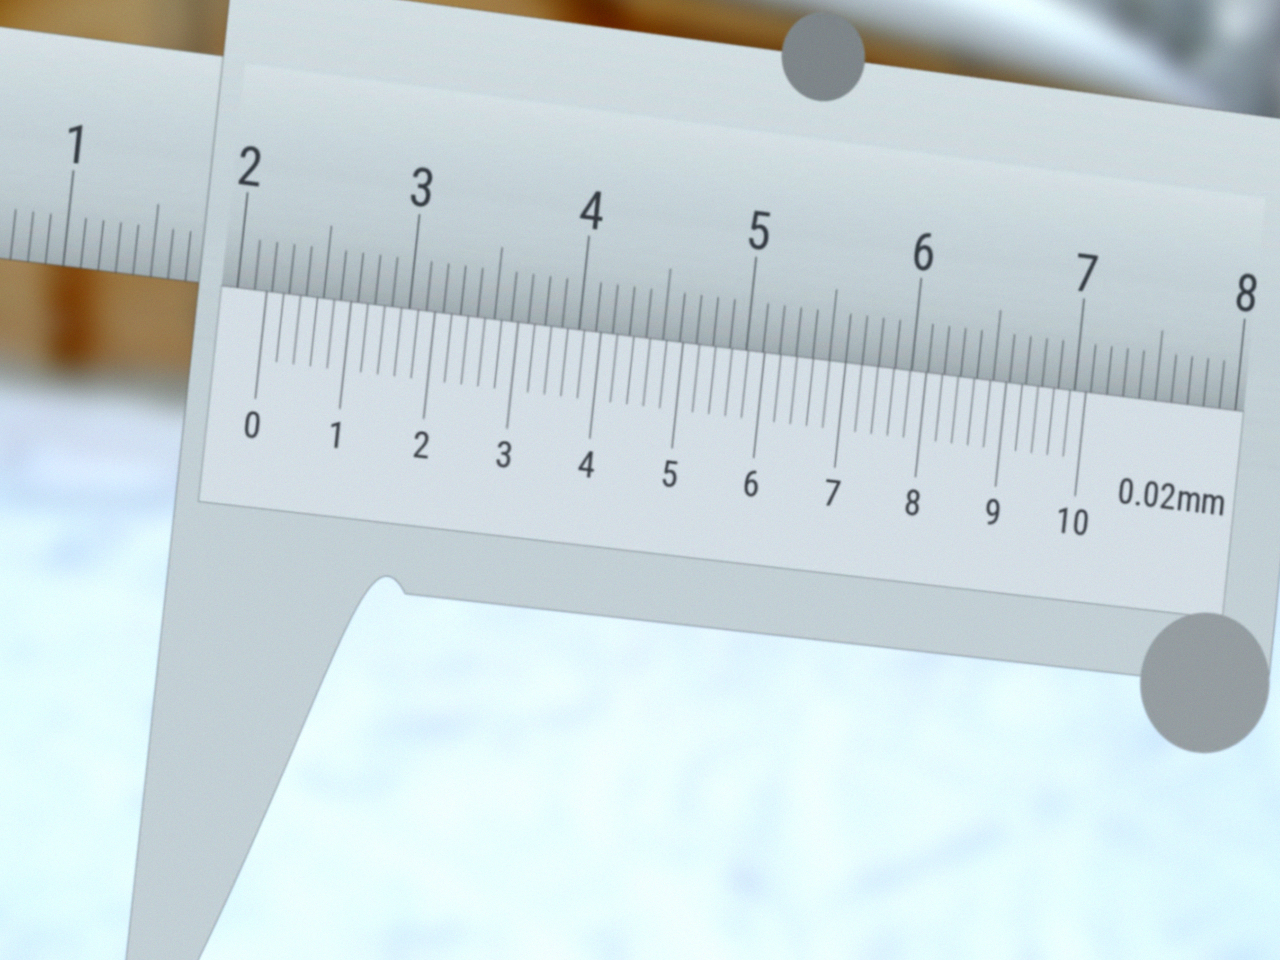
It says 21.7 mm
